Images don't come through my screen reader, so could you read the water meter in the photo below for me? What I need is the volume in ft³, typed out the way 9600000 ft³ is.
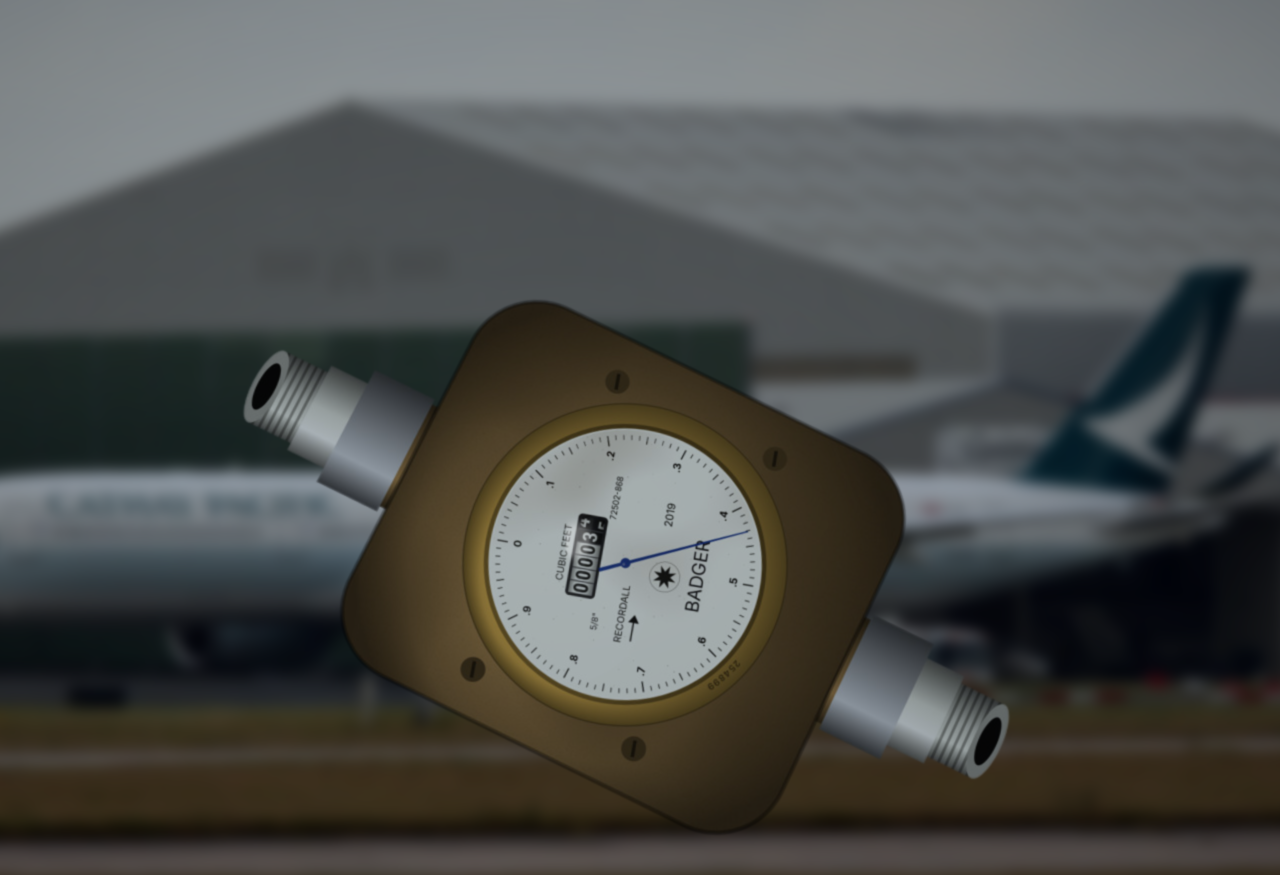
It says 34.43 ft³
